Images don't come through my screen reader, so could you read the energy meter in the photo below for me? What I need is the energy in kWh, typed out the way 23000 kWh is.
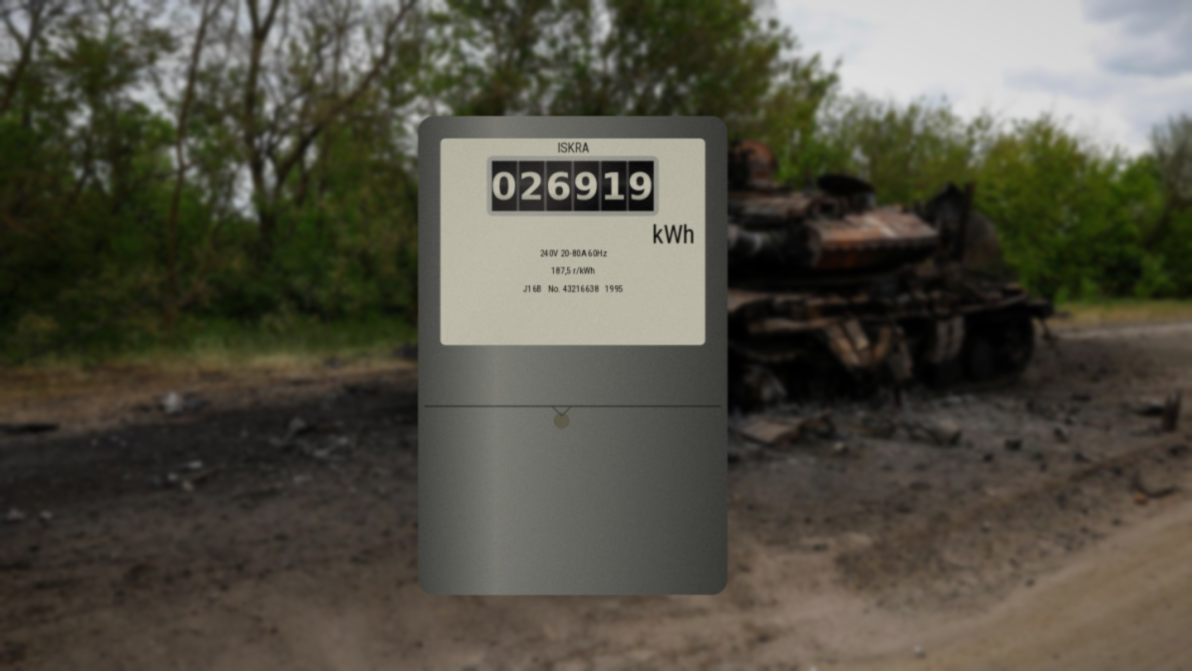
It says 26919 kWh
